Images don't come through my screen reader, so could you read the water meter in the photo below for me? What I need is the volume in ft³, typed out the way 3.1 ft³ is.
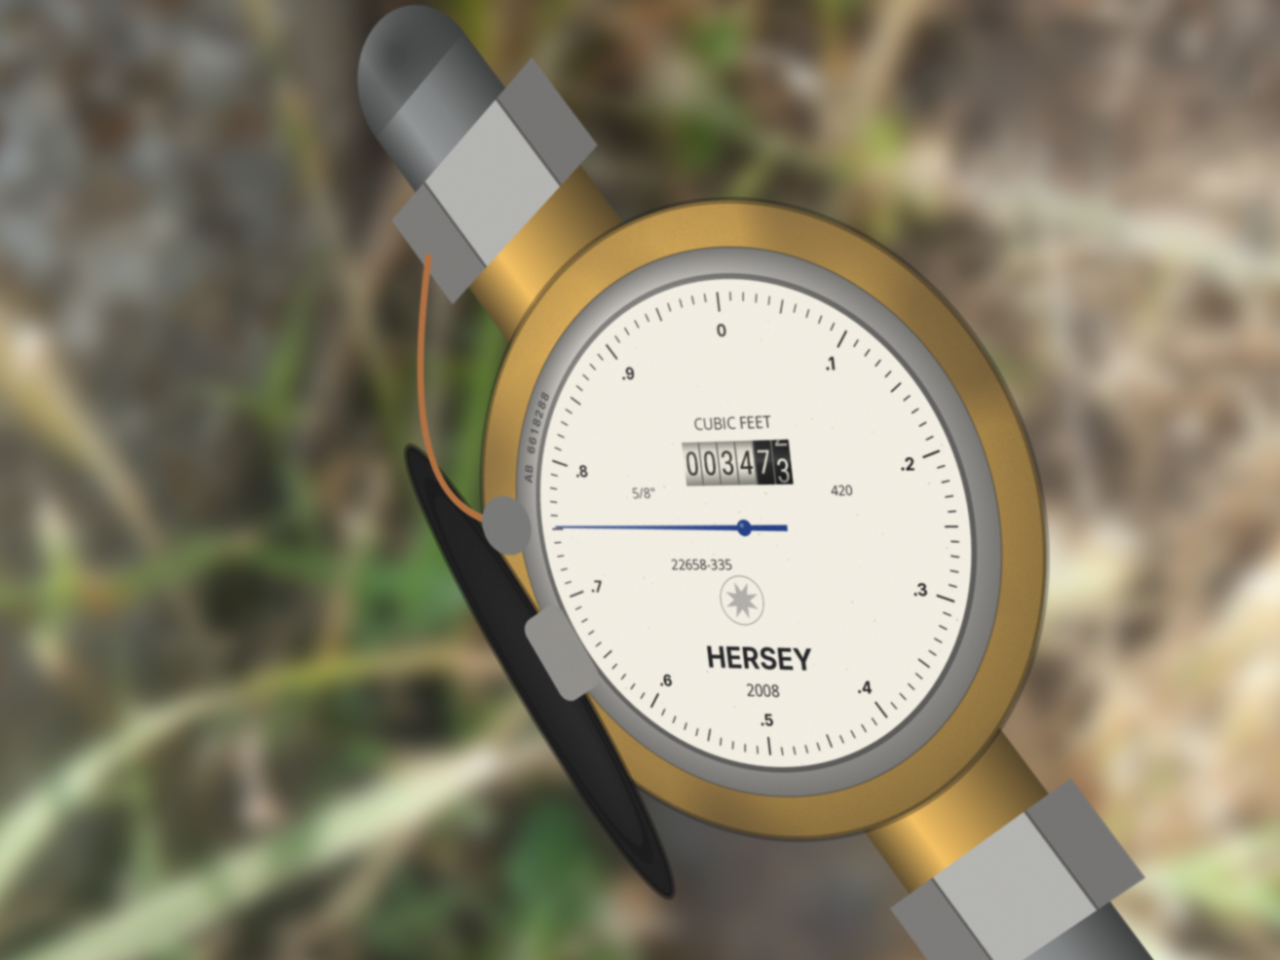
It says 3472.75 ft³
